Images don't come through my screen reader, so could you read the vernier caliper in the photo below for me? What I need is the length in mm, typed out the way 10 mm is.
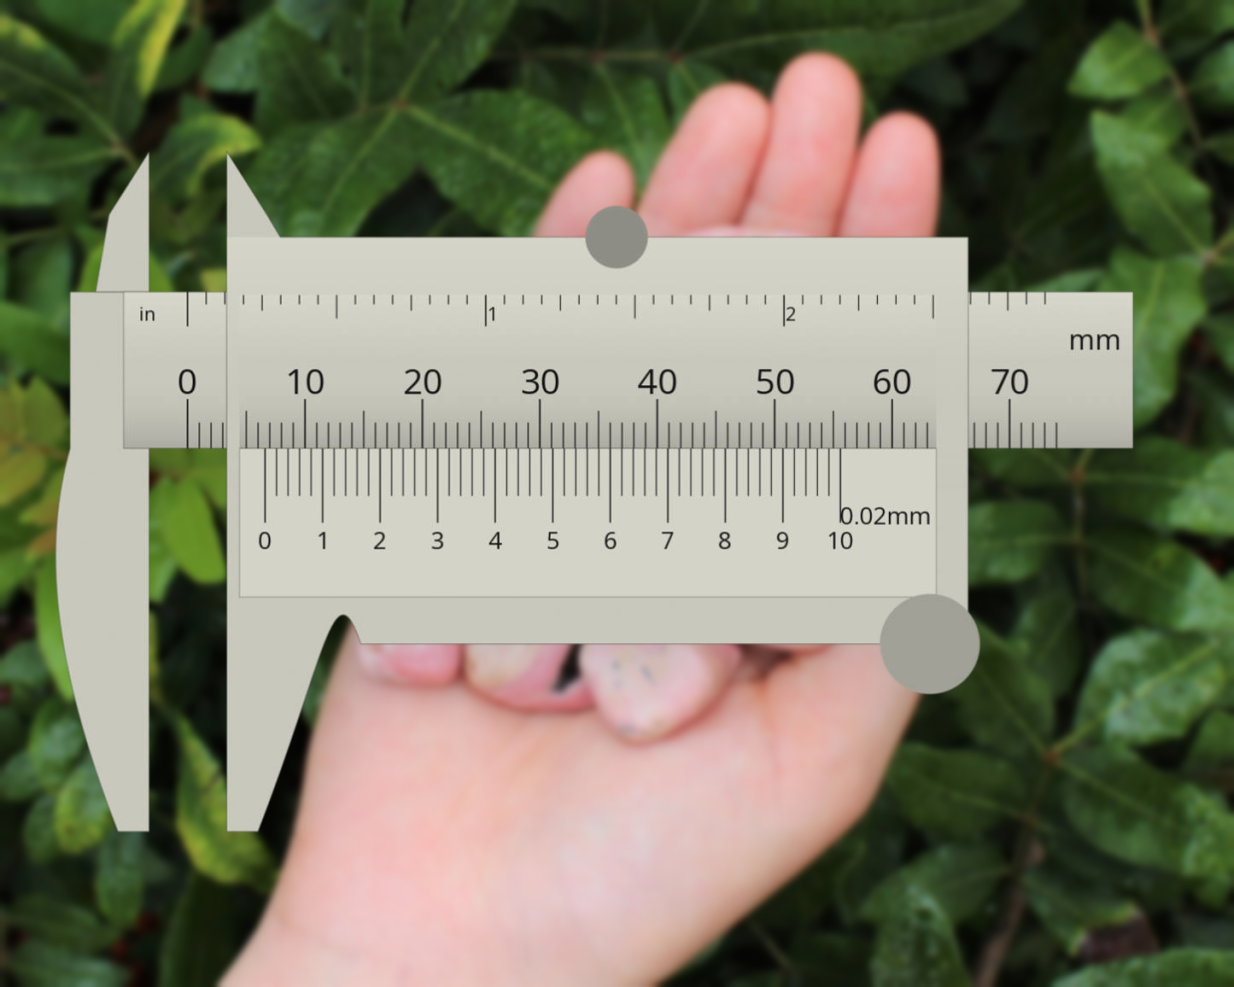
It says 6.6 mm
